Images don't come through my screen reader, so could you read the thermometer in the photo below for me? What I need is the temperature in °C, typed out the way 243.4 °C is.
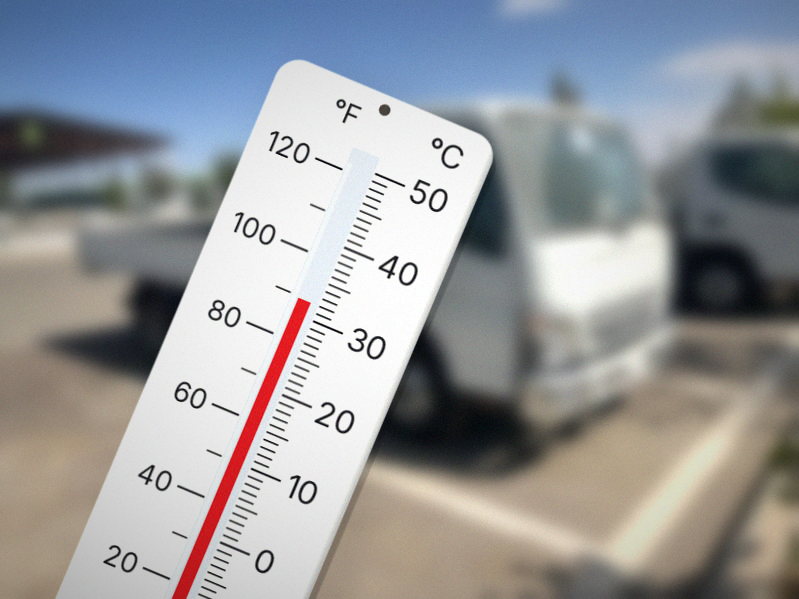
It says 32 °C
